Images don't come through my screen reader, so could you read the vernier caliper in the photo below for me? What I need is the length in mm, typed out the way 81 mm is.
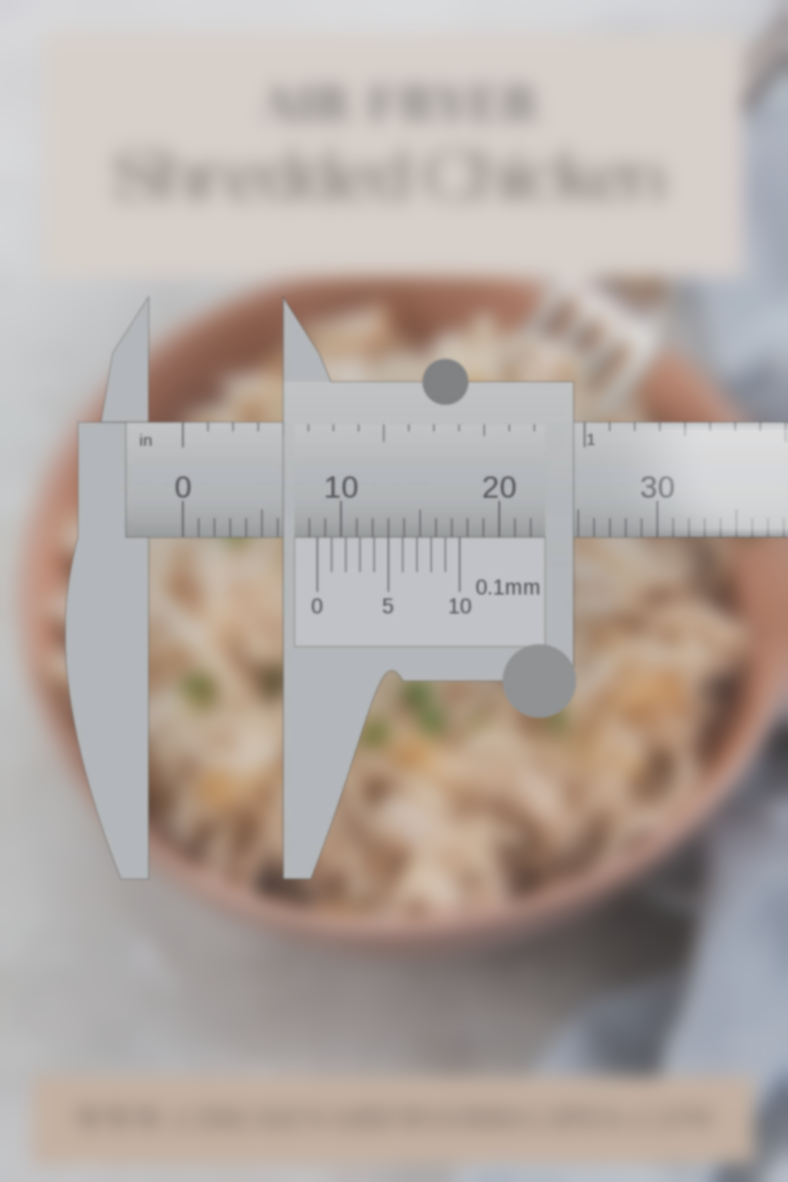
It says 8.5 mm
